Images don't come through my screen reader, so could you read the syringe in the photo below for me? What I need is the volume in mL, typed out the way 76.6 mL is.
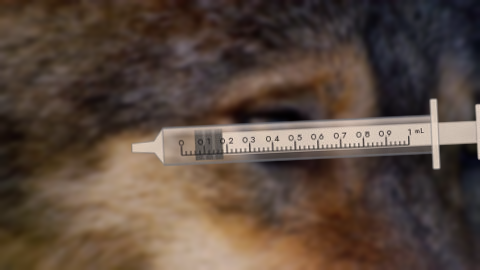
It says 0.06 mL
